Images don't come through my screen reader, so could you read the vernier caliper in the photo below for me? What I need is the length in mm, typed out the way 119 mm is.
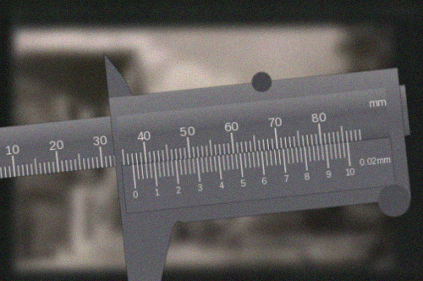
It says 37.0 mm
